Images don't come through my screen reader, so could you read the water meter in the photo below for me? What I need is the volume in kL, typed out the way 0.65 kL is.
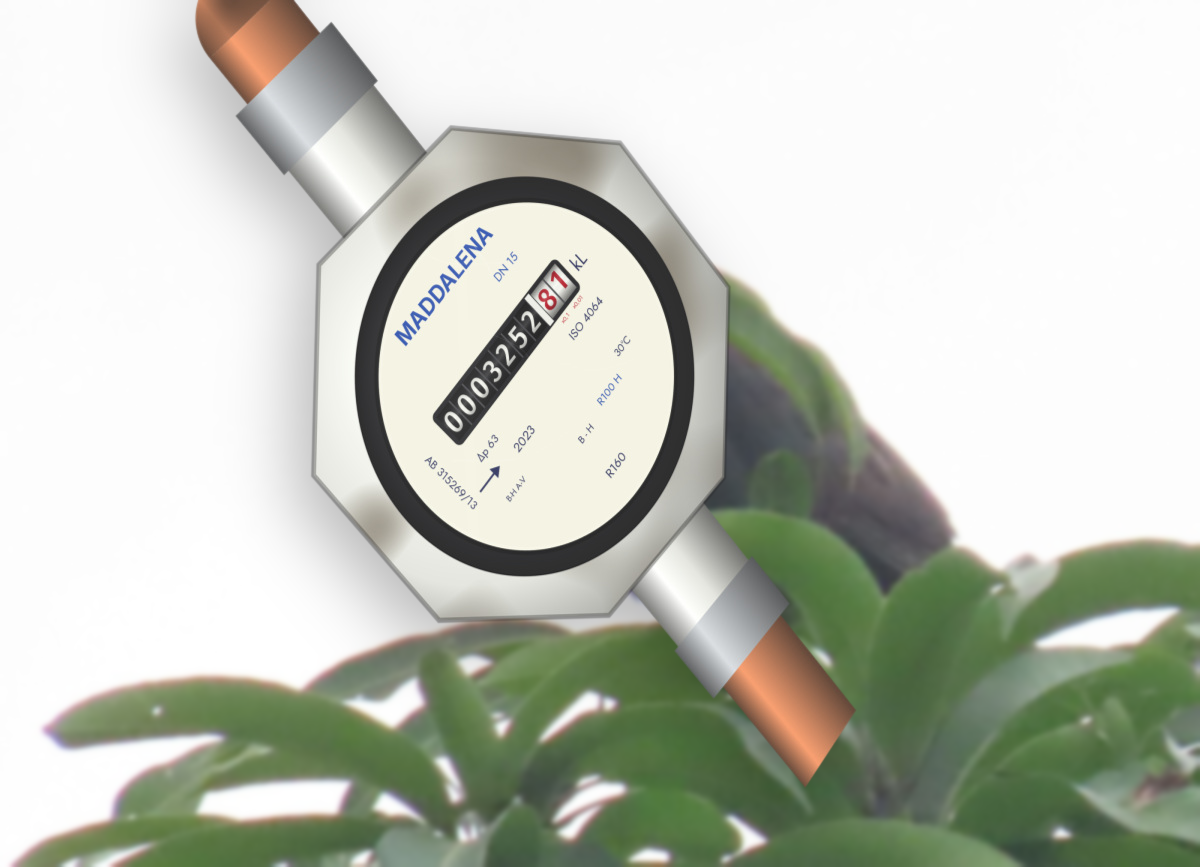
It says 3252.81 kL
